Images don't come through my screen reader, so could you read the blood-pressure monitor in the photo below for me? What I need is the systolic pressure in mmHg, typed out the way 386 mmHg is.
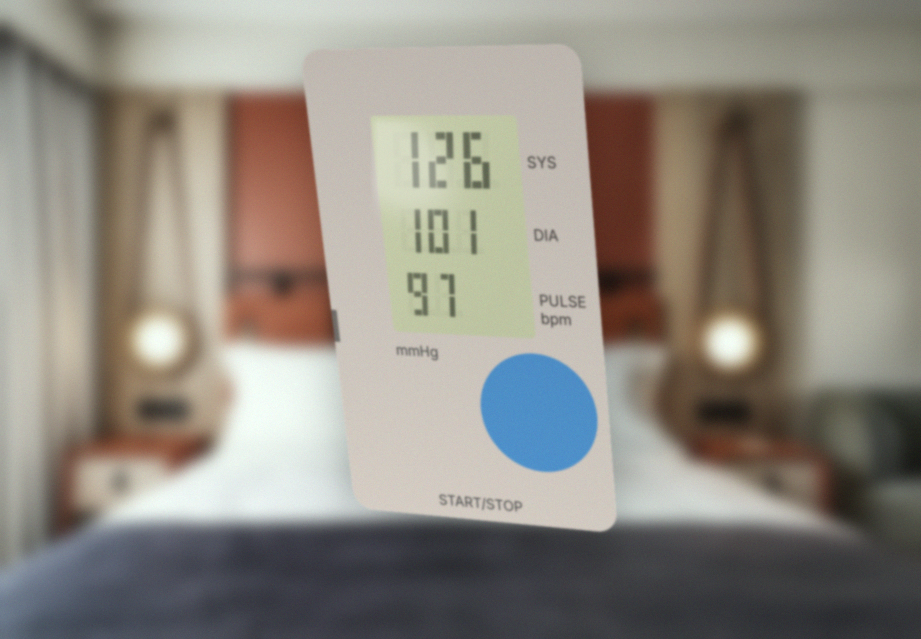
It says 126 mmHg
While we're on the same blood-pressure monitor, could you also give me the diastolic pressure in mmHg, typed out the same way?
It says 101 mmHg
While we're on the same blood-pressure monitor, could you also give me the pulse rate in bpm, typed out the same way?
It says 97 bpm
